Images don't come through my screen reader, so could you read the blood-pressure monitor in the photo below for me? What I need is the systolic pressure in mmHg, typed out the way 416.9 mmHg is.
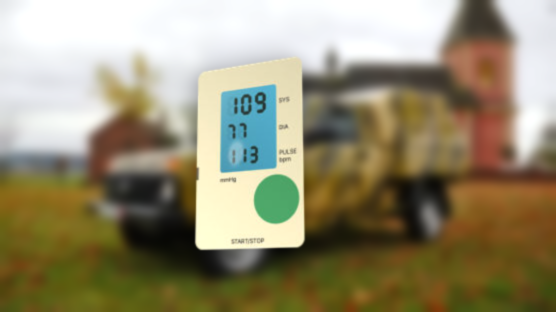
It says 109 mmHg
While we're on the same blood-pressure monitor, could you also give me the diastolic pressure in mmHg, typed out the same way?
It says 77 mmHg
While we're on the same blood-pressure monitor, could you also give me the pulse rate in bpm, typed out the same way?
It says 113 bpm
